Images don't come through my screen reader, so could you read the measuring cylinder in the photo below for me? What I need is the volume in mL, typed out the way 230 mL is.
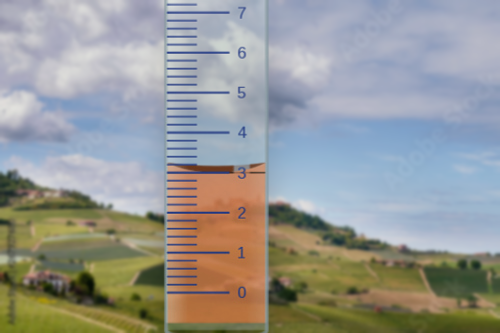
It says 3 mL
